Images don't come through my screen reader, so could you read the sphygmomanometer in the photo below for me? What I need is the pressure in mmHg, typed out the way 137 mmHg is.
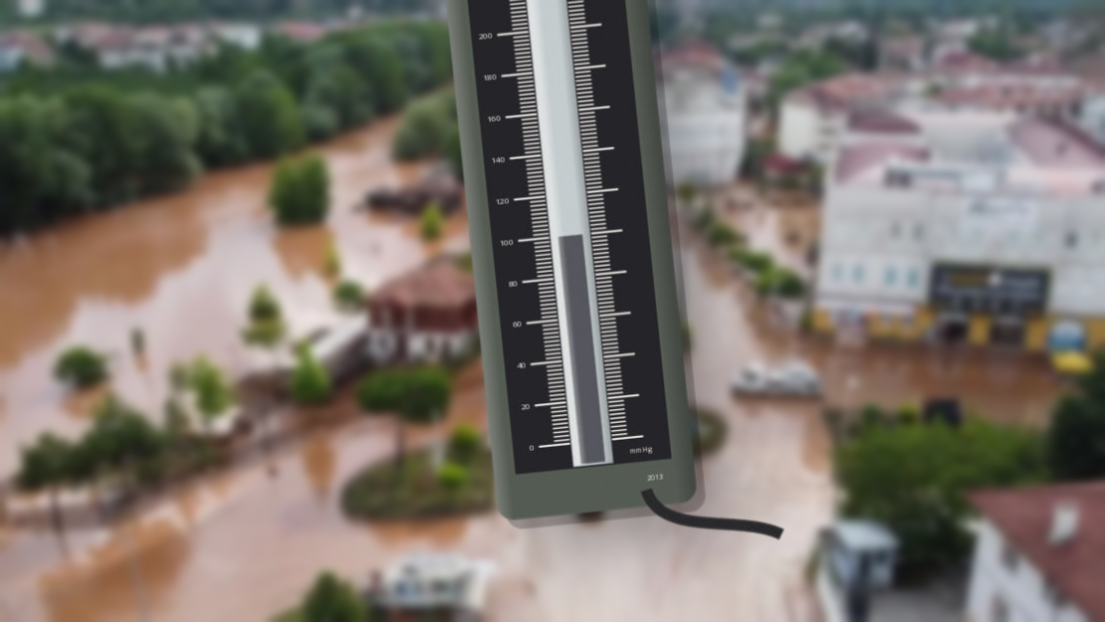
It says 100 mmHg
